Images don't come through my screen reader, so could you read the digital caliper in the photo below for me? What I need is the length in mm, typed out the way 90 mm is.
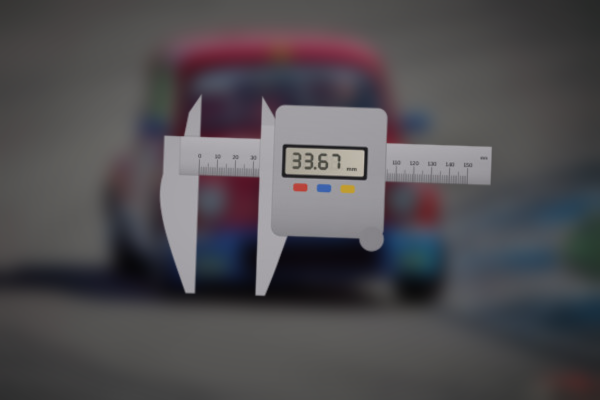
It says 33.67 mm
